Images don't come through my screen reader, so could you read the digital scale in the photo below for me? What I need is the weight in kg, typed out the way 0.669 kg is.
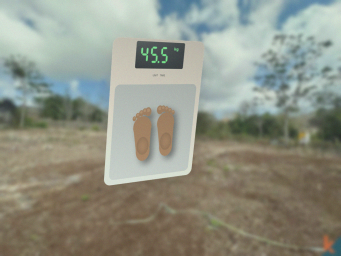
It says 45.5 kg
